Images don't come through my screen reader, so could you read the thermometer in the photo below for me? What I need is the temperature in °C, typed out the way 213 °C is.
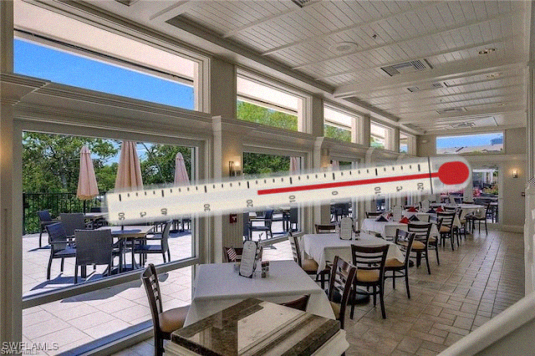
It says 18 °C
